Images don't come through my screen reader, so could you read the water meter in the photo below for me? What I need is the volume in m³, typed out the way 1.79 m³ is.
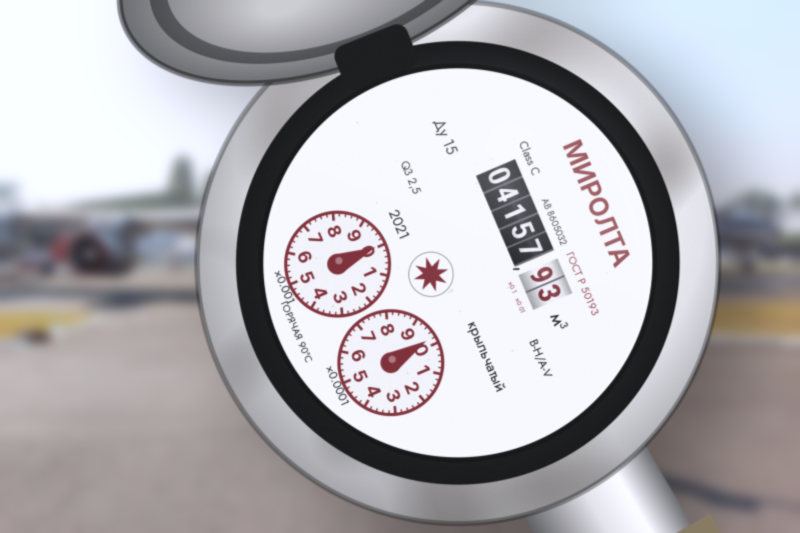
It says 4157.9299 m³
